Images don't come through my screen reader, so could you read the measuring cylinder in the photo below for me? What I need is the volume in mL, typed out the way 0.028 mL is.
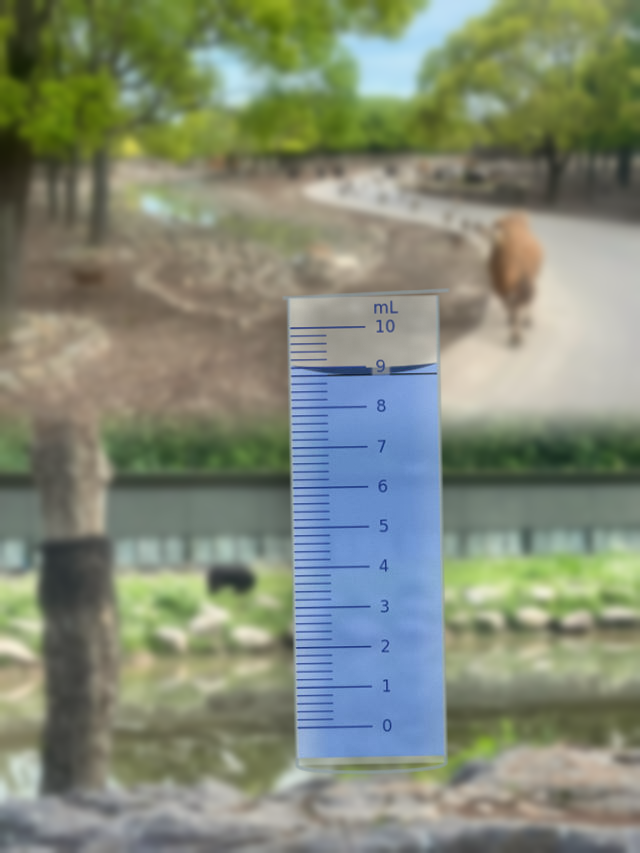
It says 8.8 mL
